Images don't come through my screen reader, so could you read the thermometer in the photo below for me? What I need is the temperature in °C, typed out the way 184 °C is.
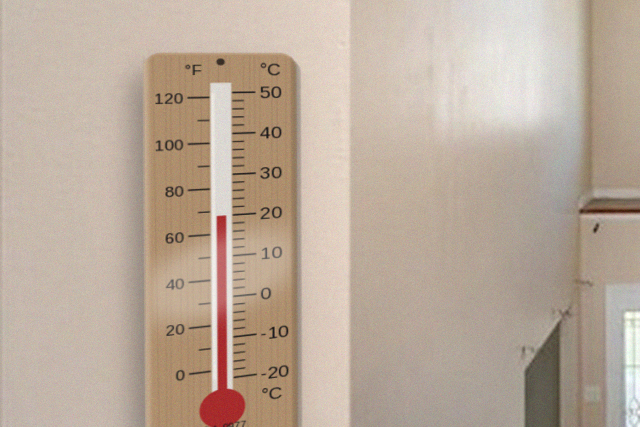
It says 20 °C
